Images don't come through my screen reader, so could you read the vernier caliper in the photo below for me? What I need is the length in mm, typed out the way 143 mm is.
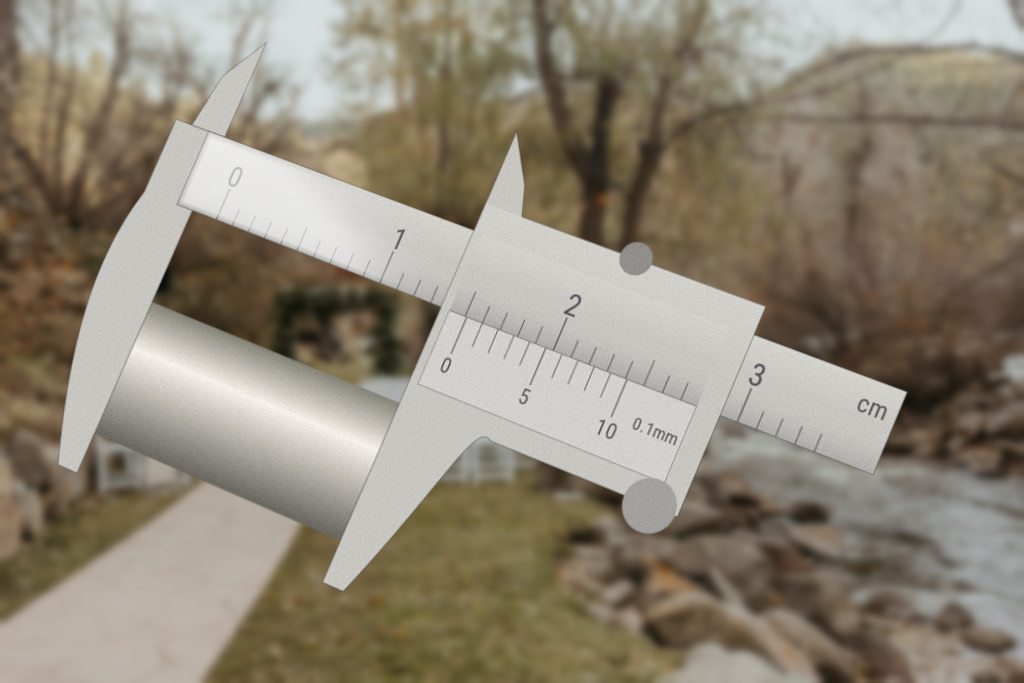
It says 15.1 mm
